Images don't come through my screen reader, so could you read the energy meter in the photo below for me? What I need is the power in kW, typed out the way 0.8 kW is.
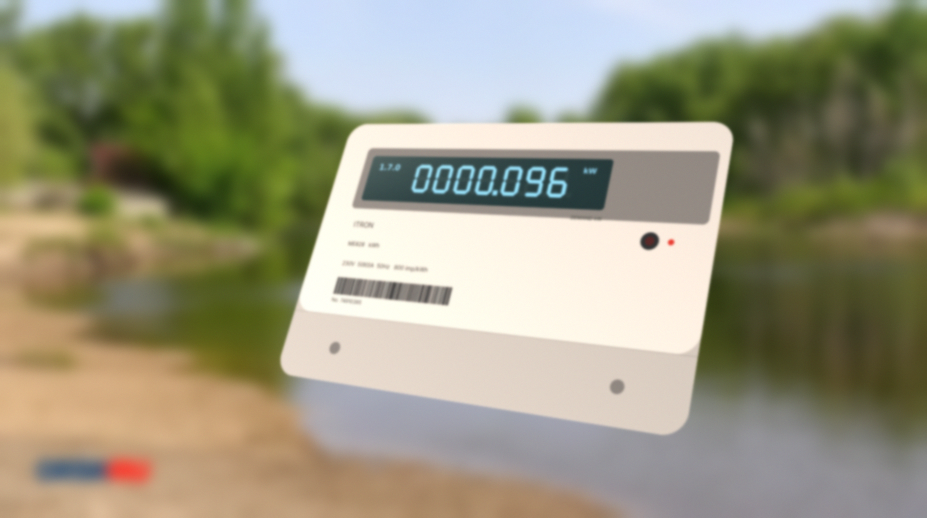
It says 0.096 kW
